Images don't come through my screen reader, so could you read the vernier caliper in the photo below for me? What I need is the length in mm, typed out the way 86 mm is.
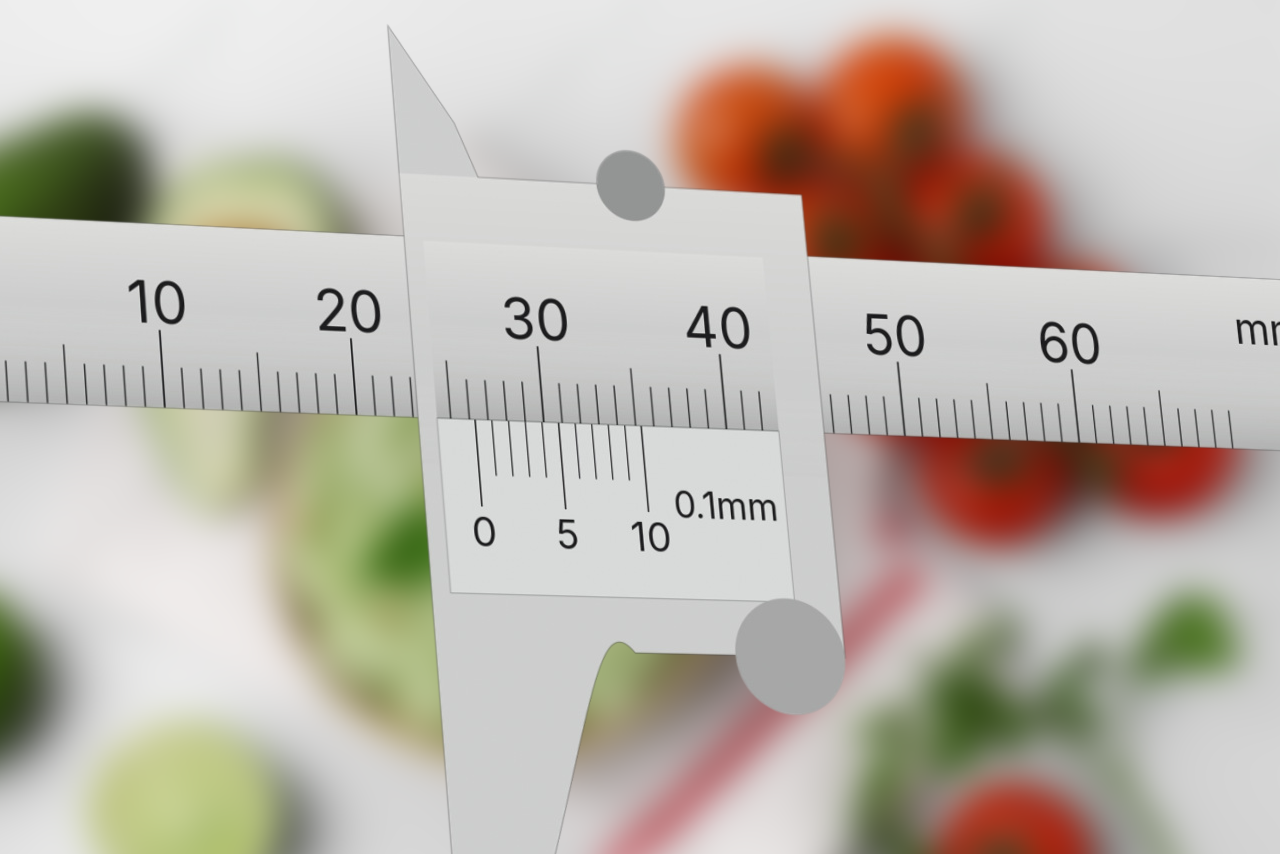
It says 26.3 mm
